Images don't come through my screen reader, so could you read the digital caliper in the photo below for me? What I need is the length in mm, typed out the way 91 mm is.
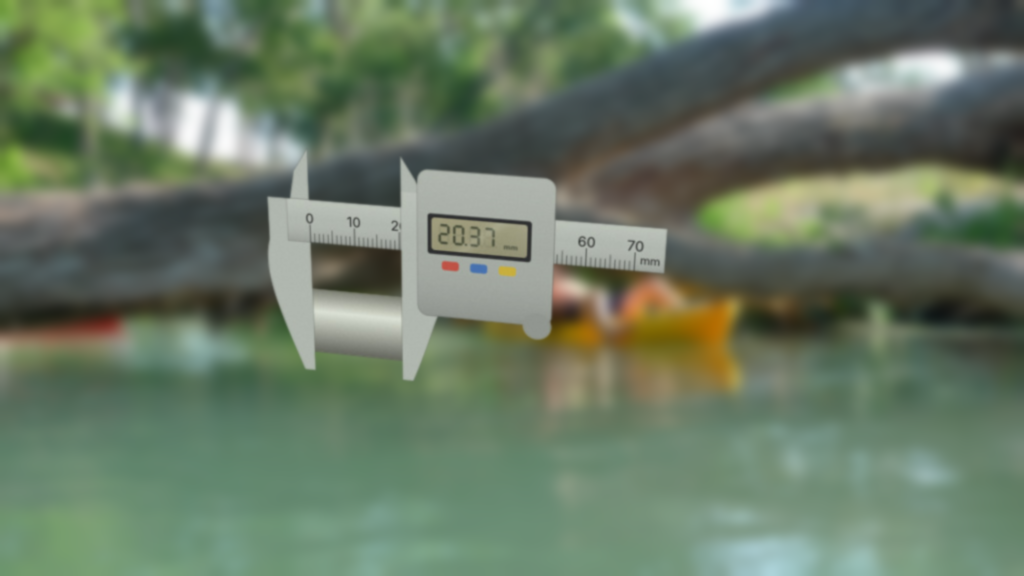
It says 20.37 mm
